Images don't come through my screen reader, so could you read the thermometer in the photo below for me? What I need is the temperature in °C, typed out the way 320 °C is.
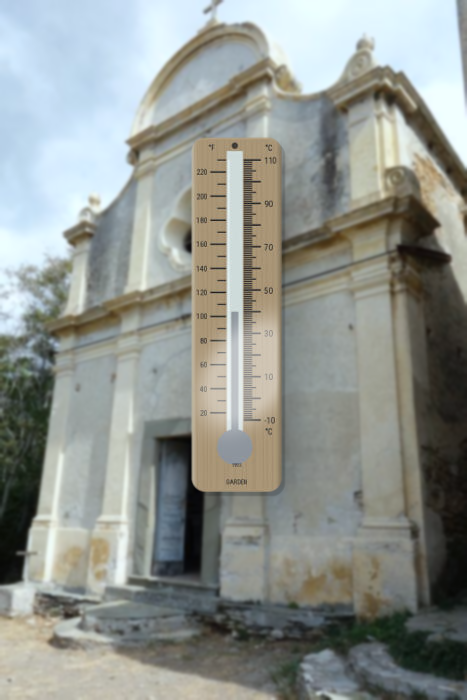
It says 40 °C
